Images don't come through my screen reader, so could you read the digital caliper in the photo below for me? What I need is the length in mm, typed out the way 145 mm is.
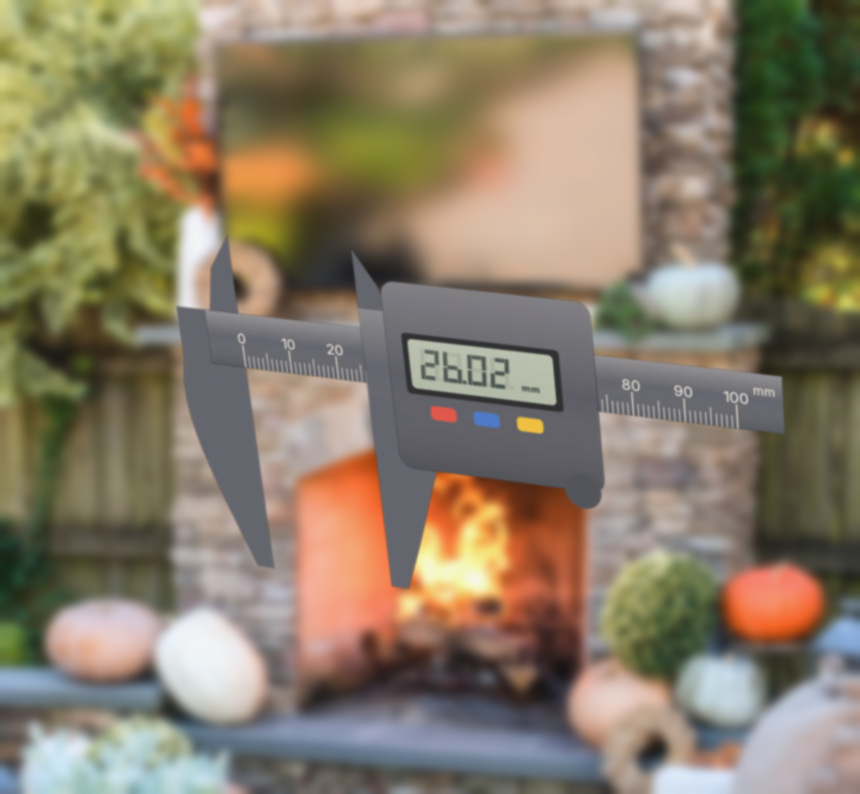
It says 26.02 mm
